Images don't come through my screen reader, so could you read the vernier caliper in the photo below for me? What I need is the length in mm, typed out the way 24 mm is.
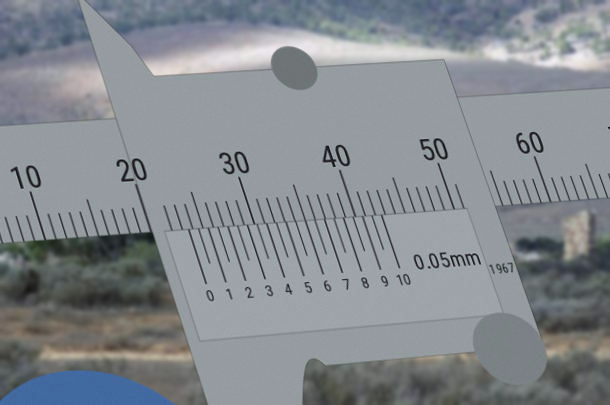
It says 23.6 mm
